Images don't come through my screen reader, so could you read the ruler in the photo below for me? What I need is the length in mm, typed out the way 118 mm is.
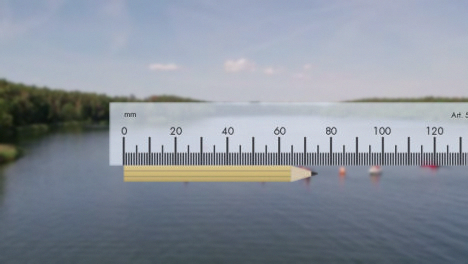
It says 75 mm
